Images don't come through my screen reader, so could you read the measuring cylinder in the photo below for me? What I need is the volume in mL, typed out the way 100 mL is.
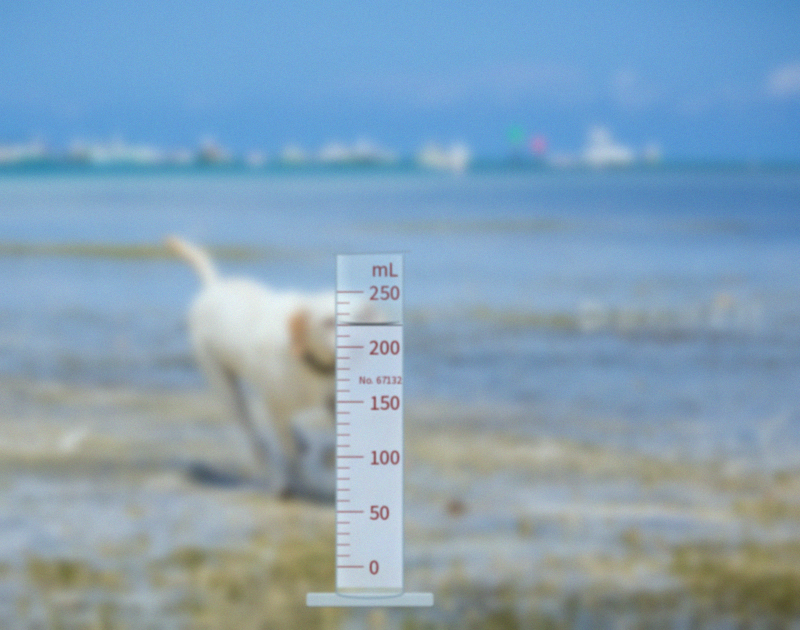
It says 220 mL
